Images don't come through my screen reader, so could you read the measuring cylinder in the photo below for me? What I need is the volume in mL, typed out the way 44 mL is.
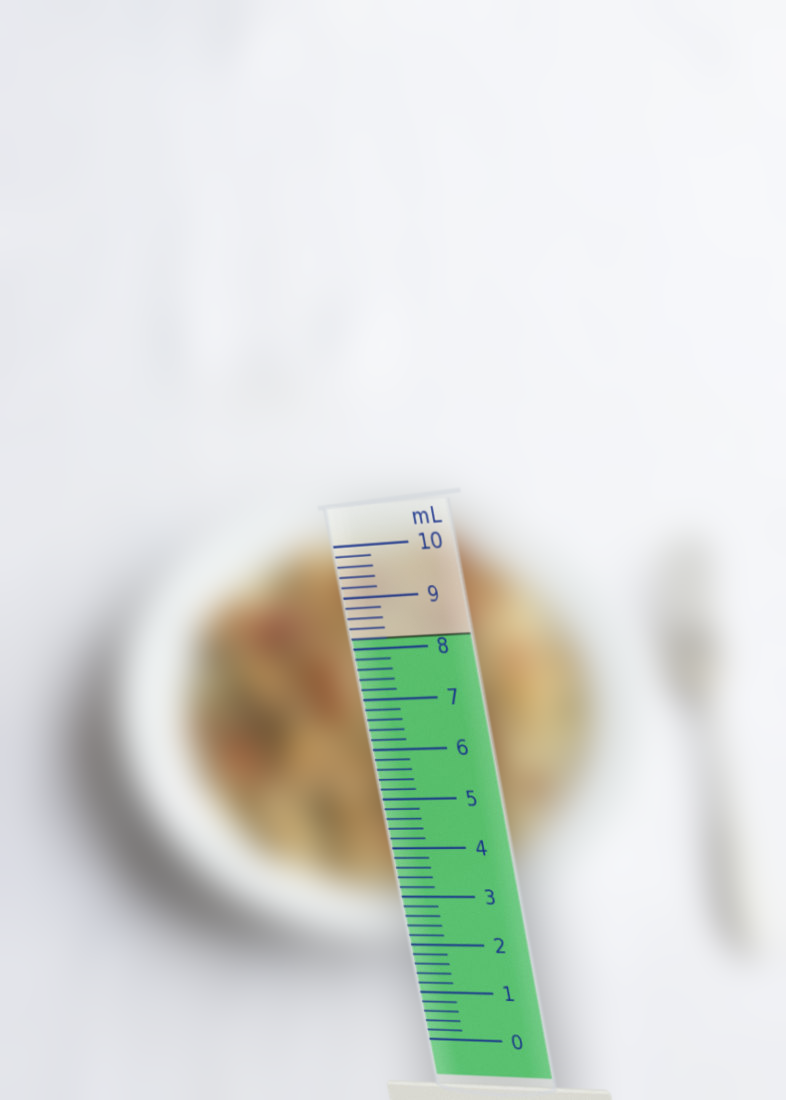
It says 8.2 mL
